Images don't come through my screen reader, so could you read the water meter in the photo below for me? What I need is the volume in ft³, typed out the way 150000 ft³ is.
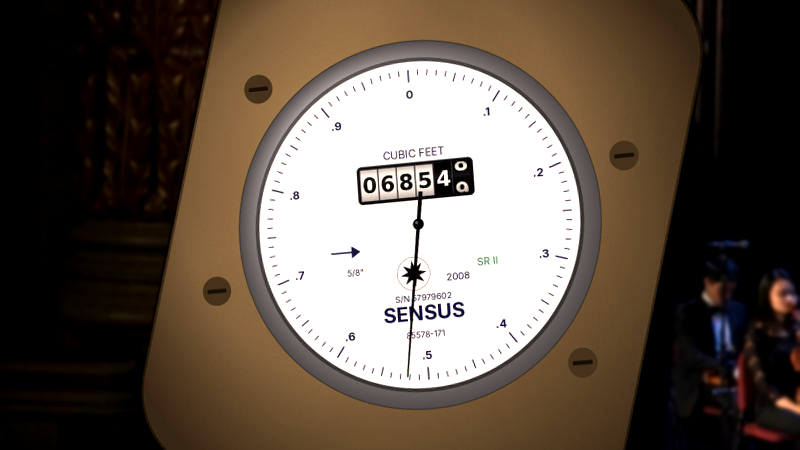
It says 68548.52 ft³
